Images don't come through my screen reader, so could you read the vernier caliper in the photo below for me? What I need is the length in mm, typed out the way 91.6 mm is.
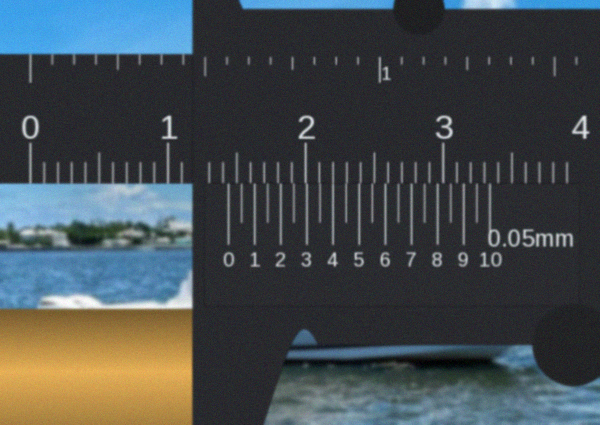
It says 14.4 mm
